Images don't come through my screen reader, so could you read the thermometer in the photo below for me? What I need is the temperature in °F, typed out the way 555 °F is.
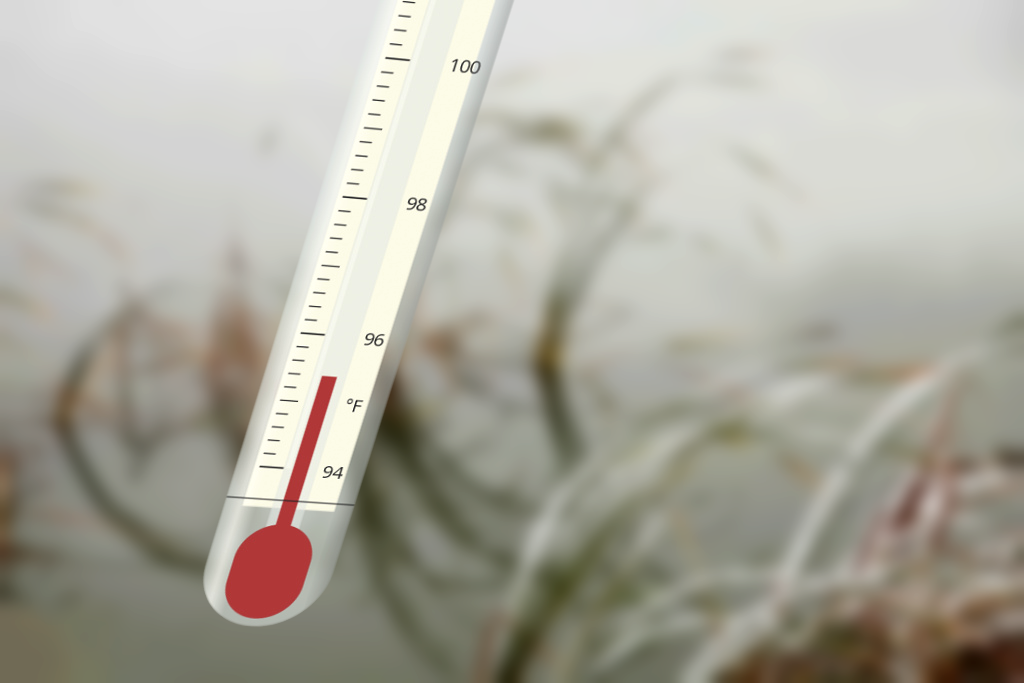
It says 95.4 °F
